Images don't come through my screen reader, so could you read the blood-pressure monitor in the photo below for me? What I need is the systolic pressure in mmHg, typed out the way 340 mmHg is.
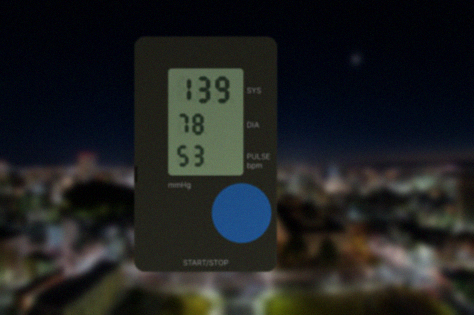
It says 139 mmHg
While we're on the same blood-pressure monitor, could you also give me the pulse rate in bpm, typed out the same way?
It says 53 bpm
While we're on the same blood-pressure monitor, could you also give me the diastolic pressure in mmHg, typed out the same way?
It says 78 mmHg
